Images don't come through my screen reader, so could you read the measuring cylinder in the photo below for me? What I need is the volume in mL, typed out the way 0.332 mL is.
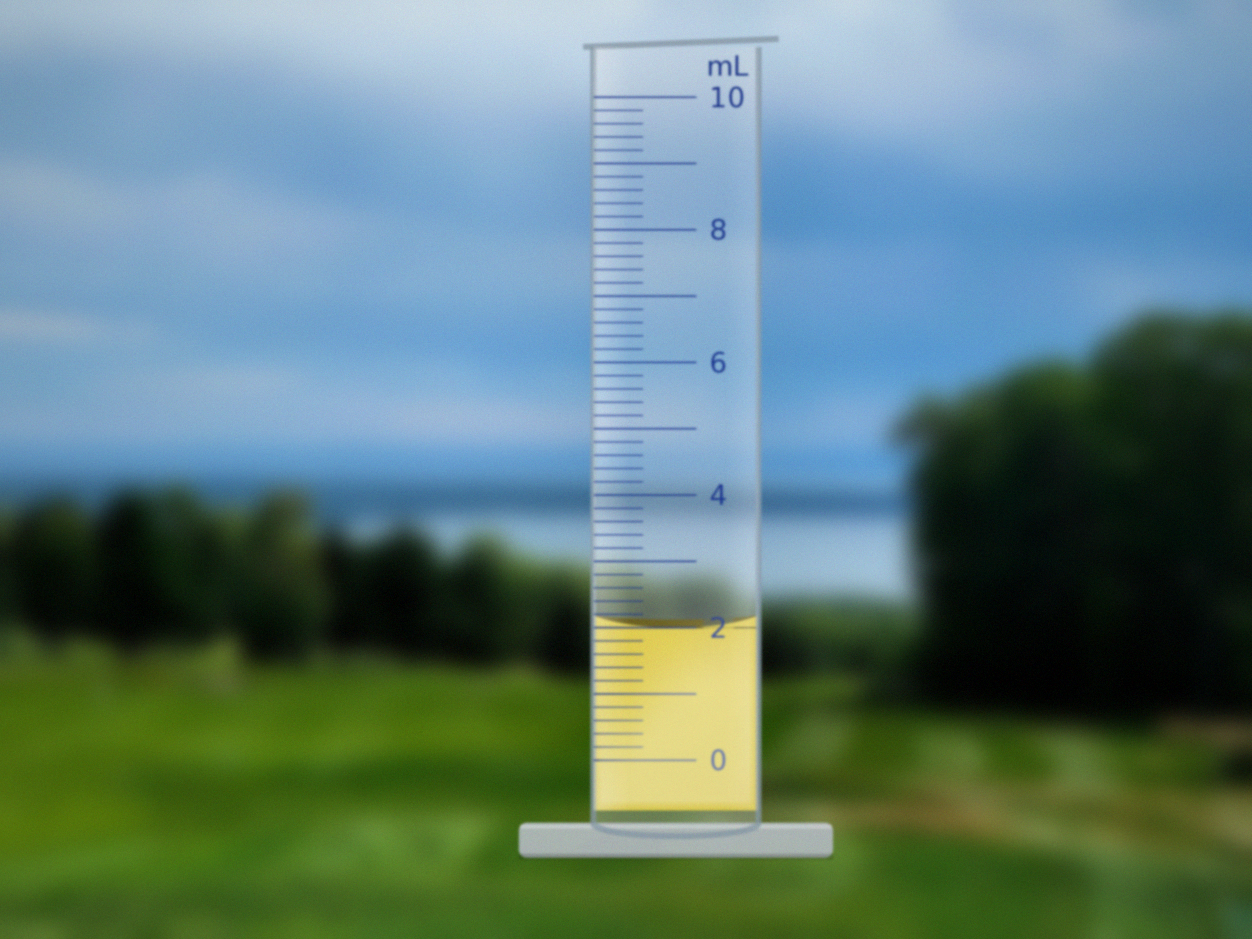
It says 2 mL
